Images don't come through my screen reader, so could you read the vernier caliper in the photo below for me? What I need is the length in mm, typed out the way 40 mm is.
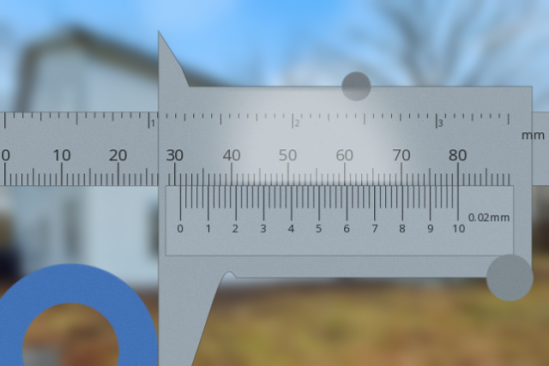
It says 31.0 mm
